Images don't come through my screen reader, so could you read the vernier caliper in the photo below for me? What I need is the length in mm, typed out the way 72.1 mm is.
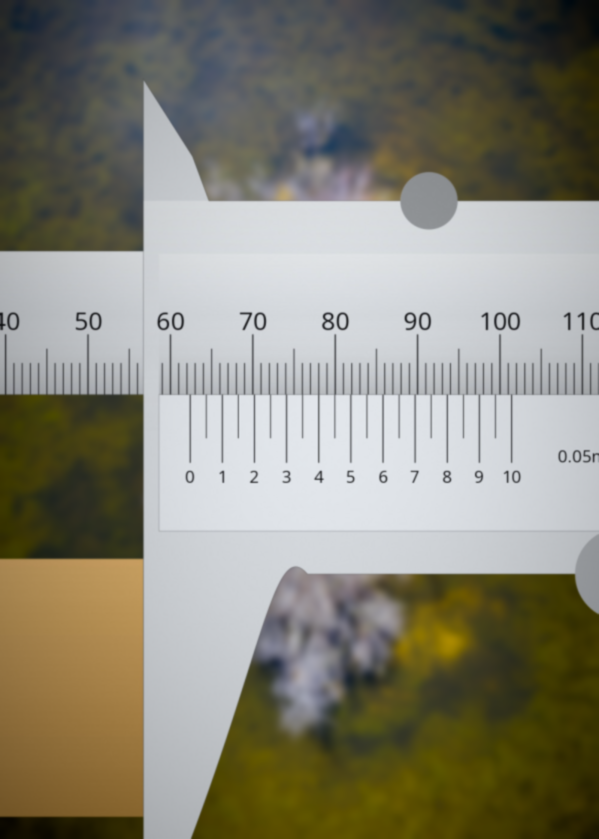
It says 62.4 mm
